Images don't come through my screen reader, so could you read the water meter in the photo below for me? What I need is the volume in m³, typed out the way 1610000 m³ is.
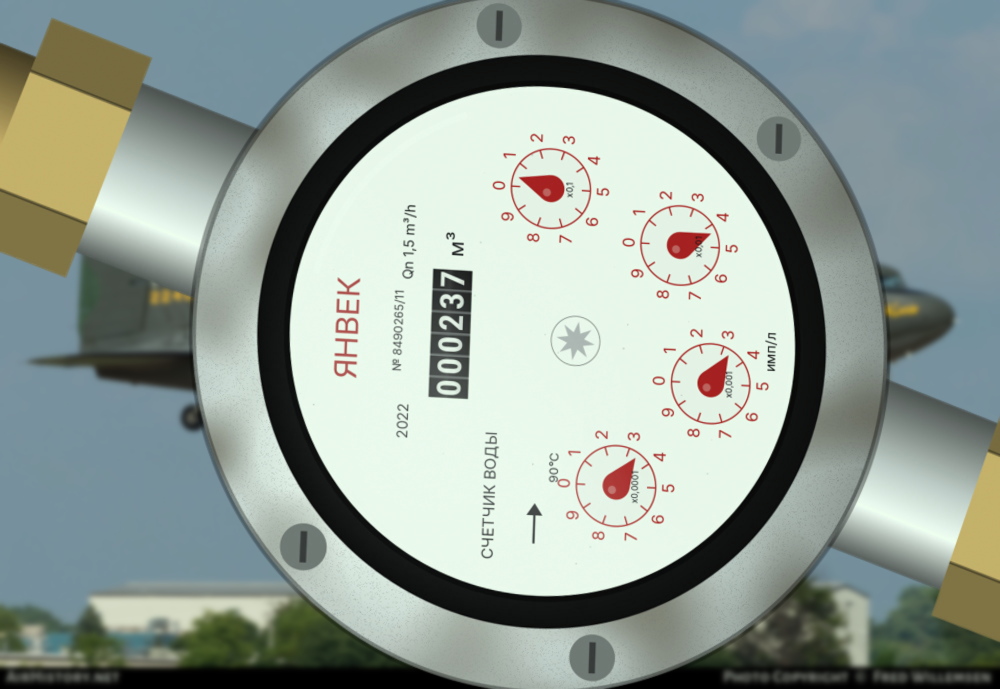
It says 237.0433 m³
